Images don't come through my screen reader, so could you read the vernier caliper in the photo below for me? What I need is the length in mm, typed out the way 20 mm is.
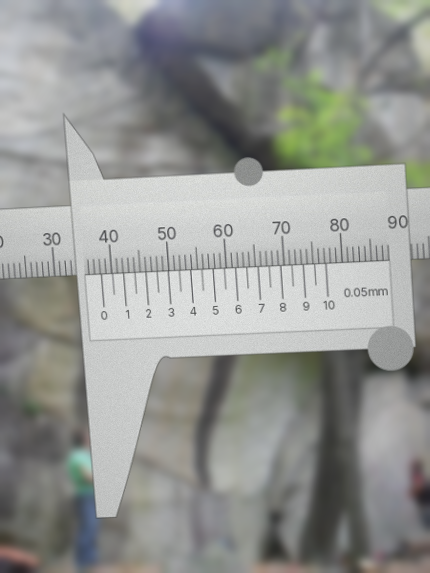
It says 38.2 mm
